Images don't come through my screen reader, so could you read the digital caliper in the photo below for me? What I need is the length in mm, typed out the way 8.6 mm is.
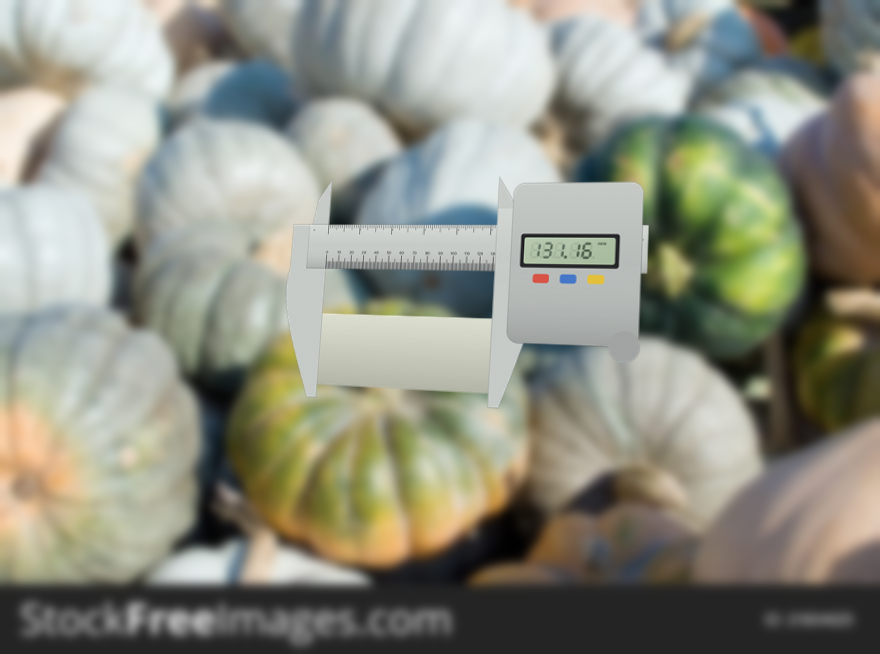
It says 131.16 mm
